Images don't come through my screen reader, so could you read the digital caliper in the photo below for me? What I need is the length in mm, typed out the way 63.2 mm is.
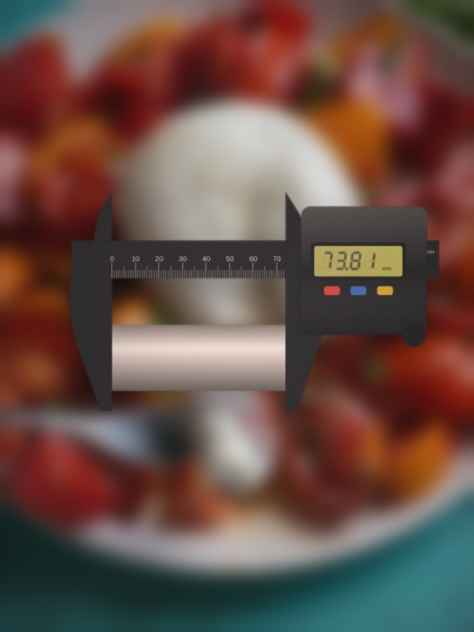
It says 73.81 mm
